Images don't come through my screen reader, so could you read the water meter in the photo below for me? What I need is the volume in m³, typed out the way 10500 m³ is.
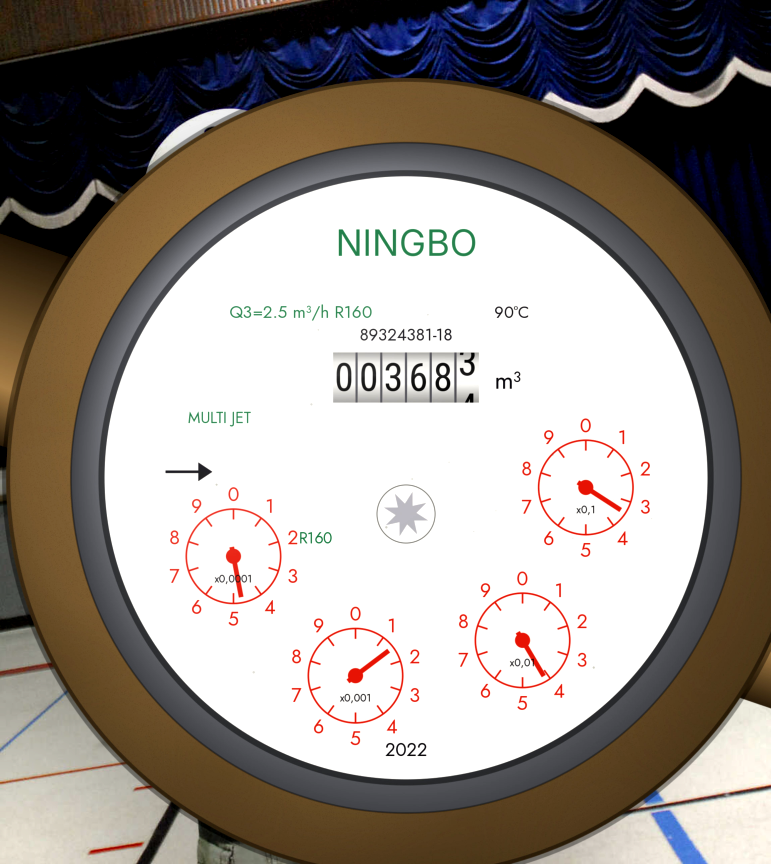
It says 3683.3414 m³
